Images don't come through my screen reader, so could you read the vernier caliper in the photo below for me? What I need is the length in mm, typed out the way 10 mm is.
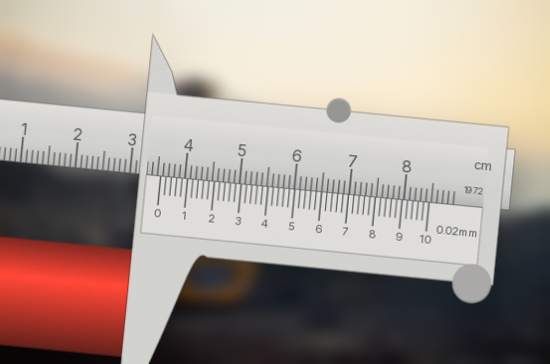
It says 35.6 mm
